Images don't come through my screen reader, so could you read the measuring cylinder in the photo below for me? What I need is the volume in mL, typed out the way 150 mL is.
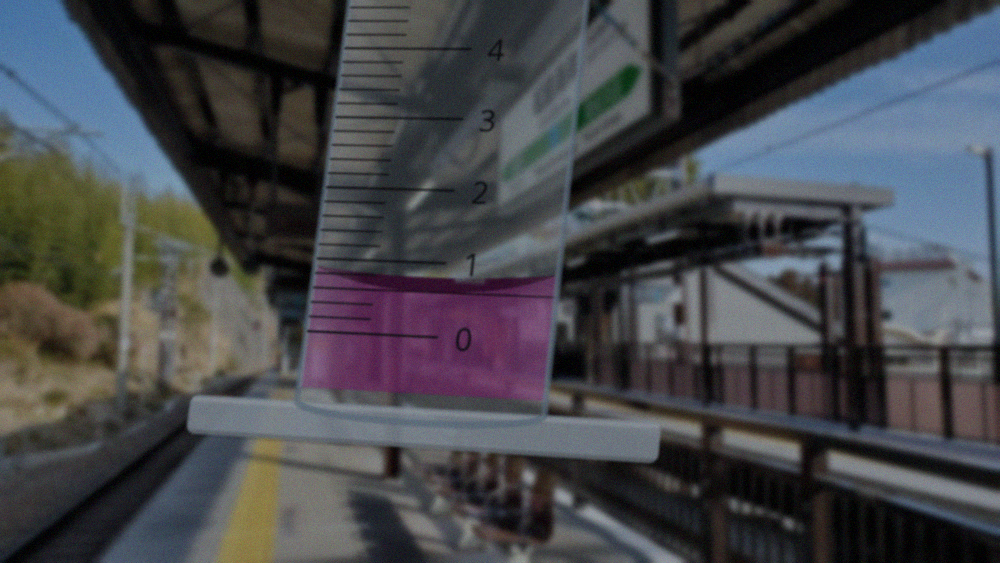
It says 0.6 mL
